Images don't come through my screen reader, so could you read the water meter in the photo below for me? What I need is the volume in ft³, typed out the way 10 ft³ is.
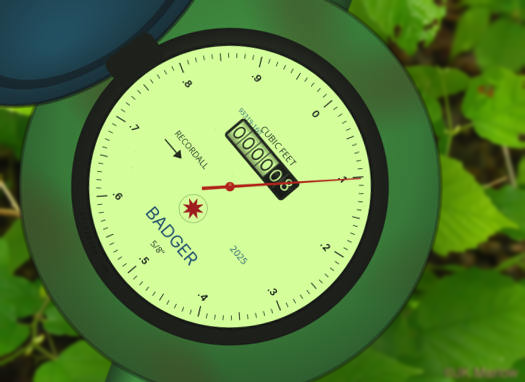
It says 8.10 ft³
